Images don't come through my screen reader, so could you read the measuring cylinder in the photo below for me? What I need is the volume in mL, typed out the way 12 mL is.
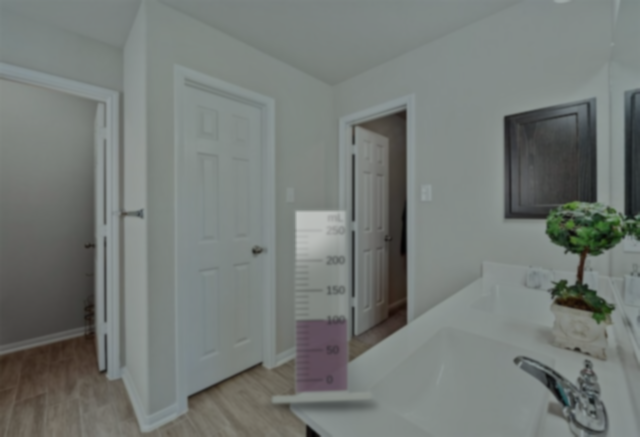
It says 100 mL
